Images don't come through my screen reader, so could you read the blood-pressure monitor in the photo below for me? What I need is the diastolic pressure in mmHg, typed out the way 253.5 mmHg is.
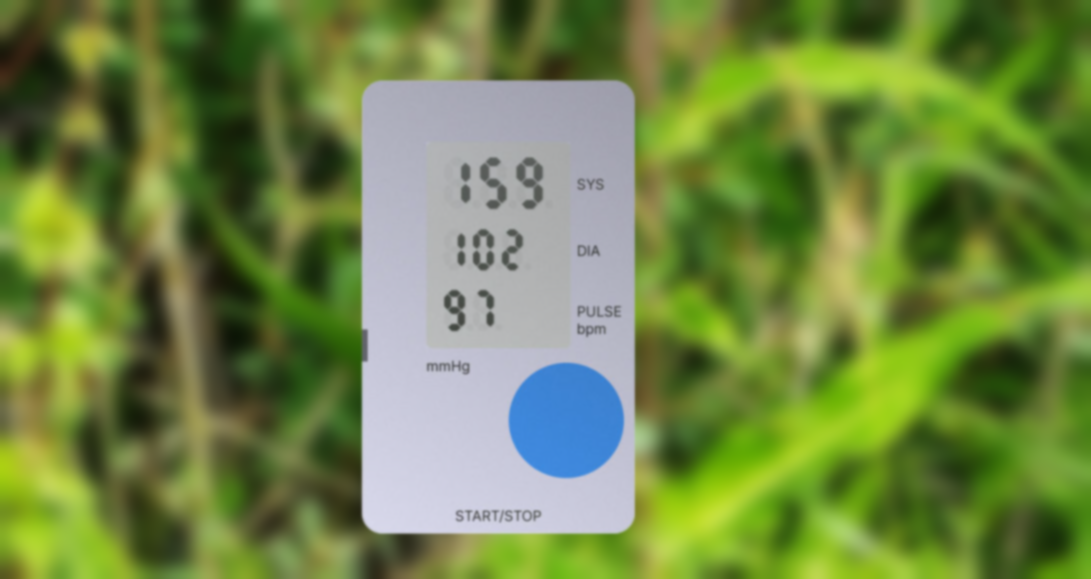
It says 102 mmHg
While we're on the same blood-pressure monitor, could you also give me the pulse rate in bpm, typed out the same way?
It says 97 bpm
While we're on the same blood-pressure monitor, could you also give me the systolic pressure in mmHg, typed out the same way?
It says 159 mmHg
